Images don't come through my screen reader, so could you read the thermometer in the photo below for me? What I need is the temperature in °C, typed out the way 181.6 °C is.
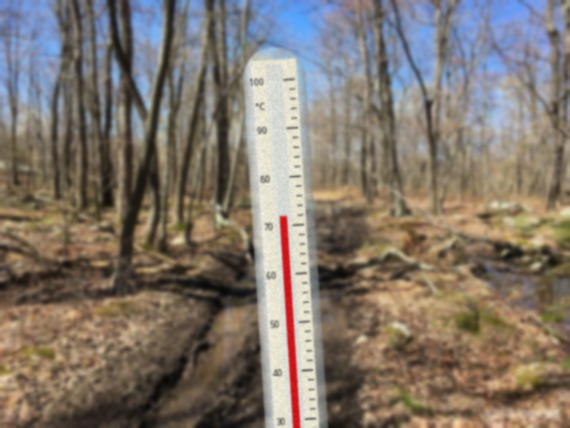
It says 72 °C
